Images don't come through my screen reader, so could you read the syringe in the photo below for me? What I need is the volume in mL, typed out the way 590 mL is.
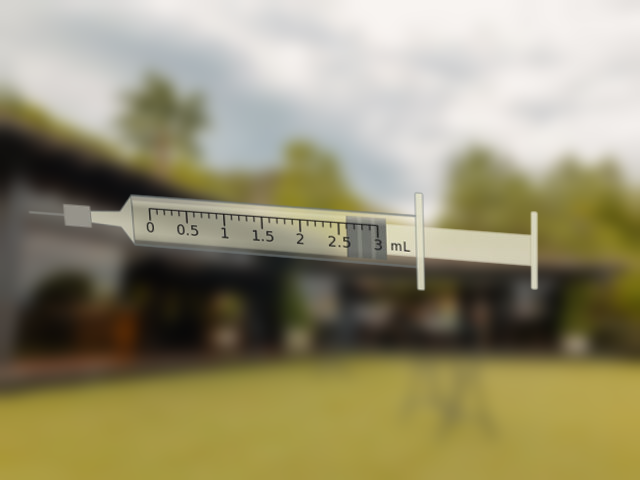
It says 2.6 mL
